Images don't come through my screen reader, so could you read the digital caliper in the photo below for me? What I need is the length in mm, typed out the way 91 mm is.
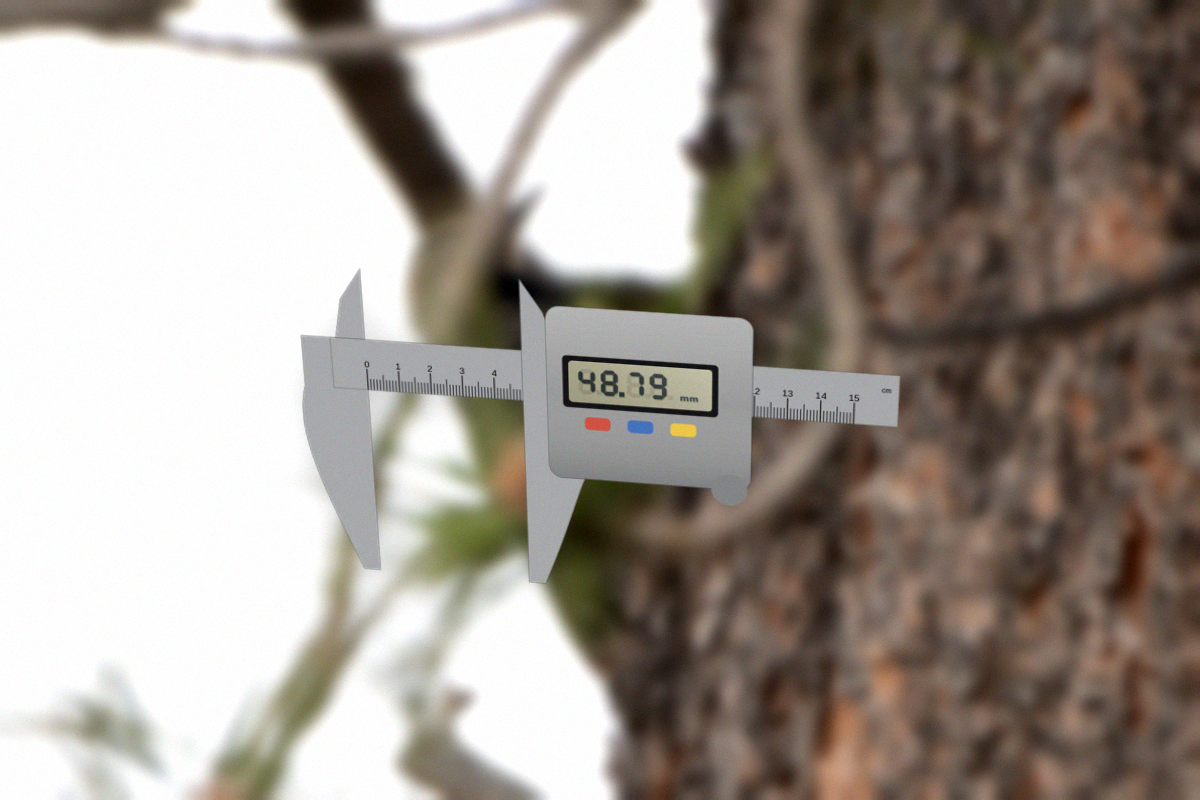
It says 48.79 mm
